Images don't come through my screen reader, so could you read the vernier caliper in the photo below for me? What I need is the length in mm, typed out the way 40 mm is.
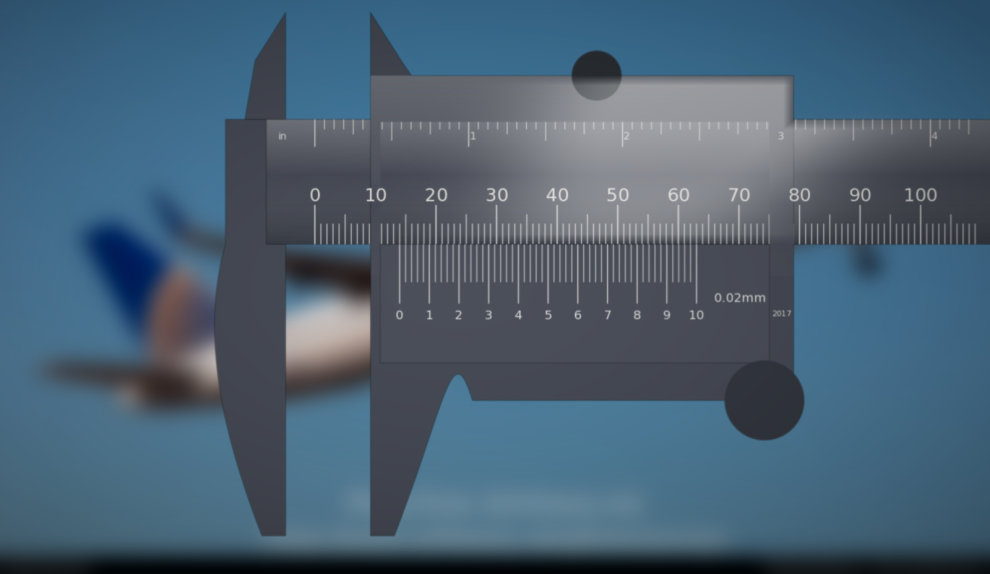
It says 14.0 mm
